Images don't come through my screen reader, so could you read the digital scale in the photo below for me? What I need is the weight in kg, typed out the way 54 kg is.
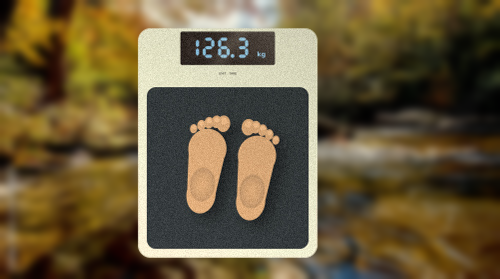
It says 126.3 kg
